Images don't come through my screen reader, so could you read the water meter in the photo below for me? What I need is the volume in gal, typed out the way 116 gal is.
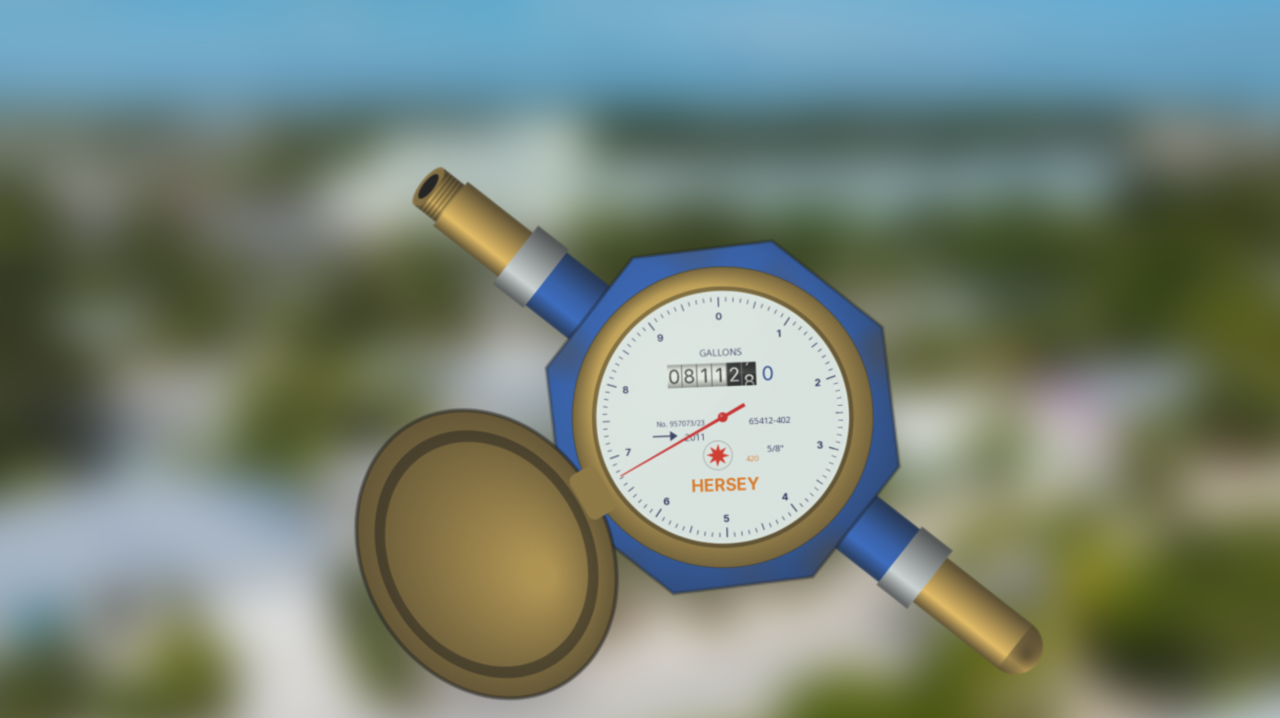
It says 811276.7 gal
